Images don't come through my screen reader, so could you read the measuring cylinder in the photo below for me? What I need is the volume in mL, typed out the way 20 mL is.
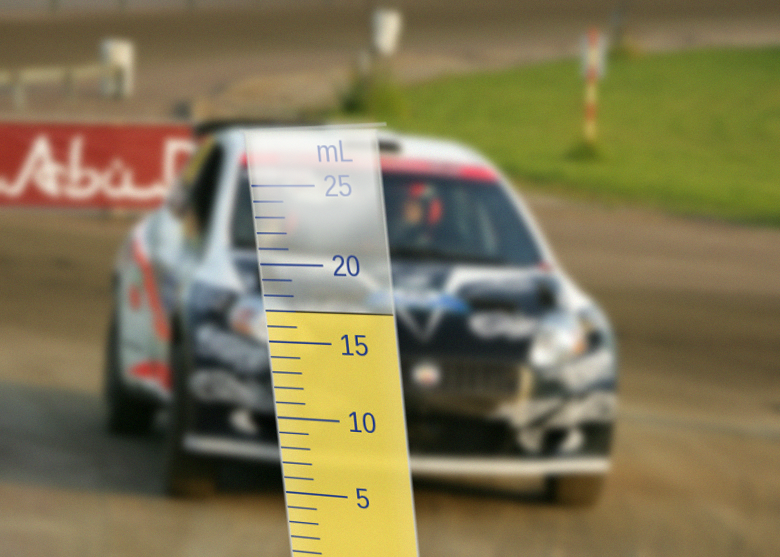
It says 17 mL
